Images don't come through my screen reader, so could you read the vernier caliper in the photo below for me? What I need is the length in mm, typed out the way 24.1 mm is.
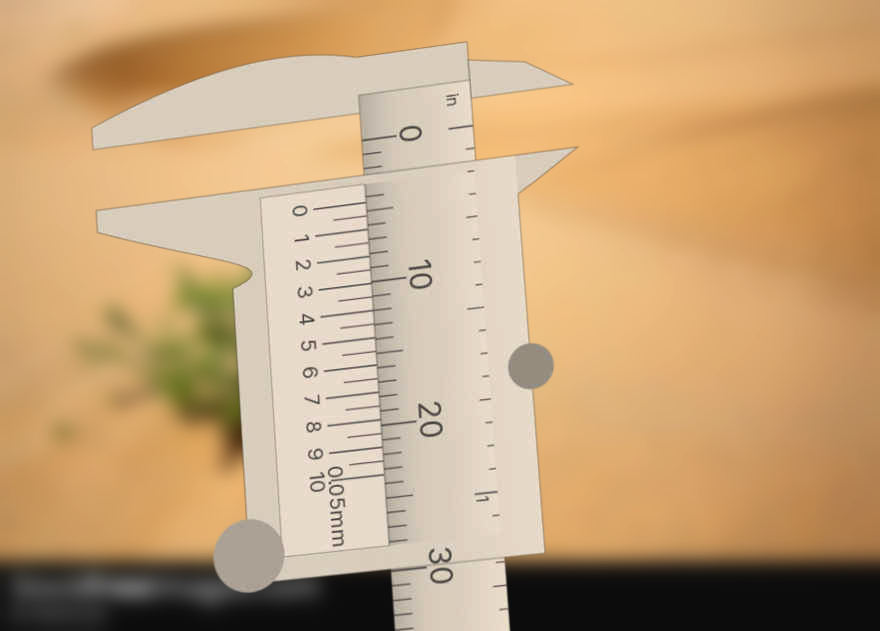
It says 4.4 mm
